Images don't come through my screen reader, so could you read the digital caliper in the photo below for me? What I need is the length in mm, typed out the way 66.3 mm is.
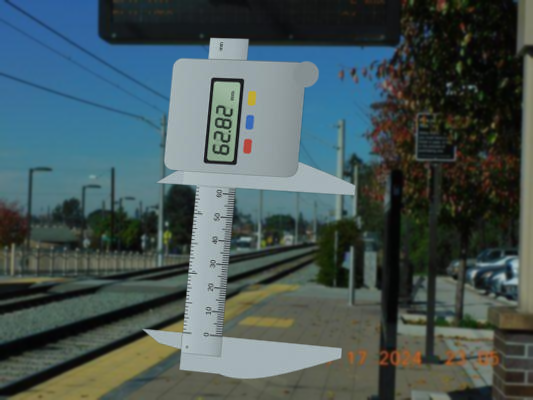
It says 62.82 mm
